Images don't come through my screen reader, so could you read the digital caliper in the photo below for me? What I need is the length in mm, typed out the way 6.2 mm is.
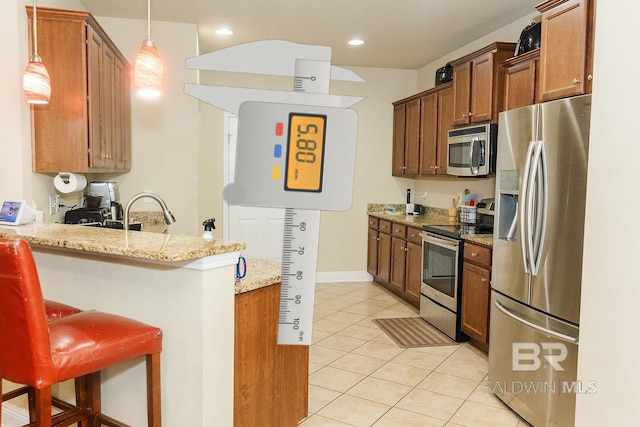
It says 5.80 mm
